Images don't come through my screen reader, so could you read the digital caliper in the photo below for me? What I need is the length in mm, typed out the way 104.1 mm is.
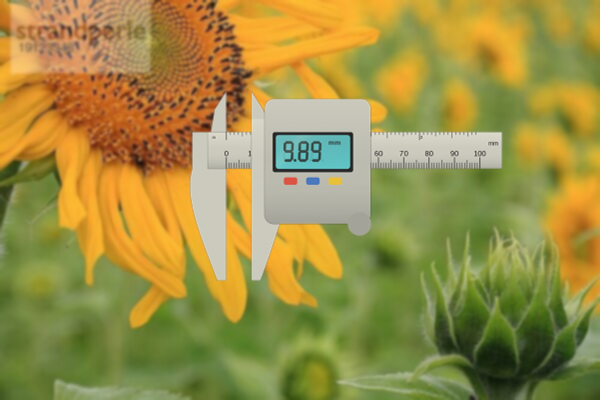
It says 9.89 mm
